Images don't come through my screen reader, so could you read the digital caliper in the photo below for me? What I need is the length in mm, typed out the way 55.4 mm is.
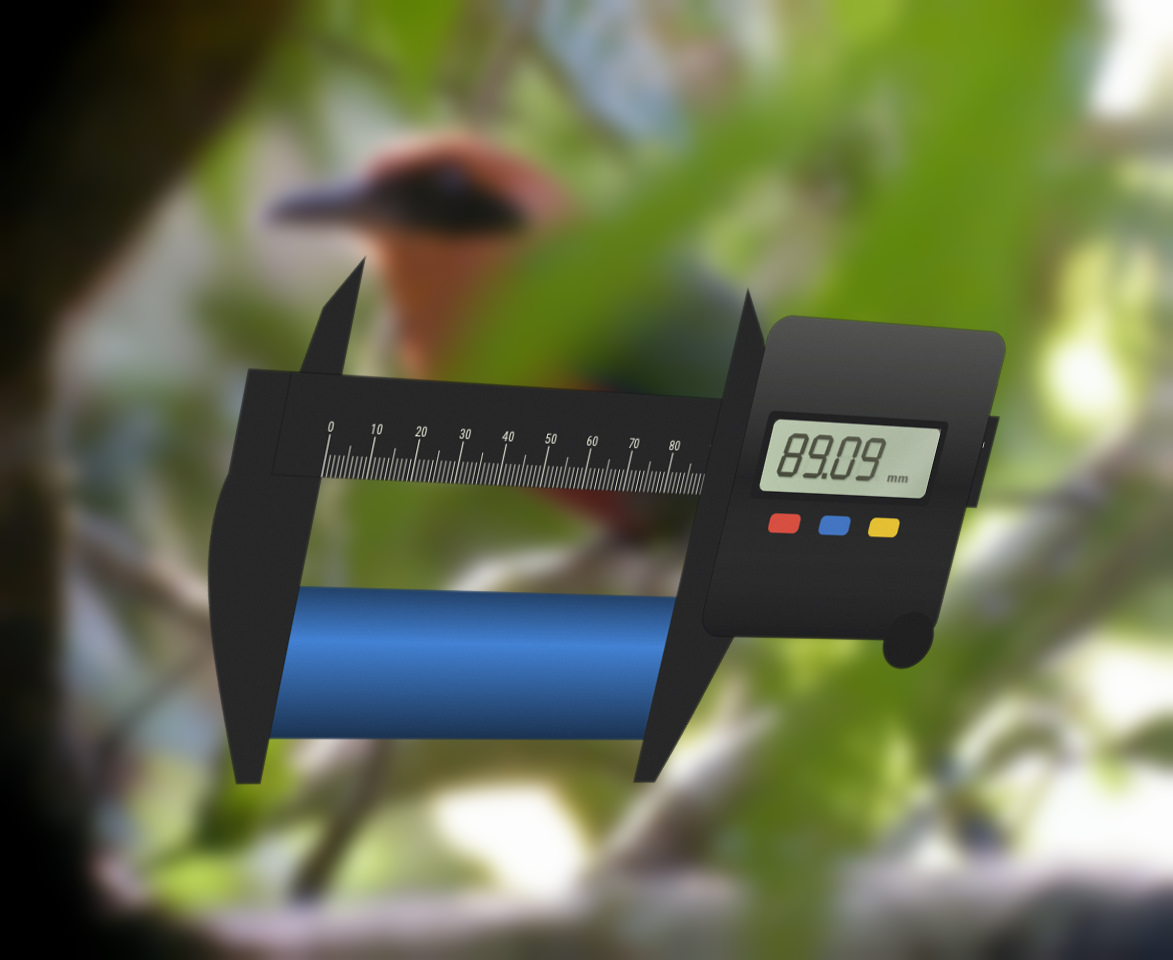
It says 89.09 mm
